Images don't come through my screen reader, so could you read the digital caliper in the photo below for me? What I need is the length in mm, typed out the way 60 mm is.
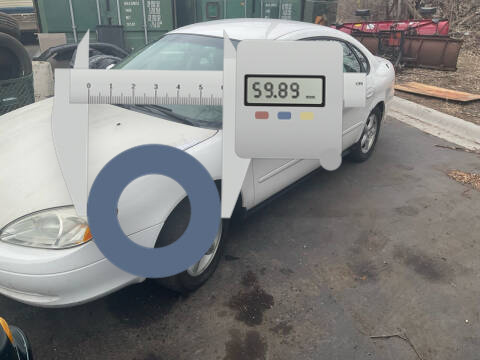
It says 59.89 mm
